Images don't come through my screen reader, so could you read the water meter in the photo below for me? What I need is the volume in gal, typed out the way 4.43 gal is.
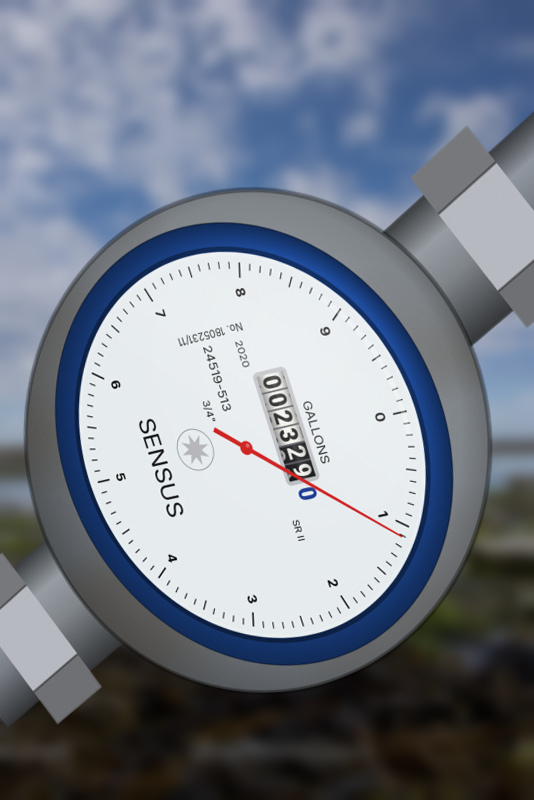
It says 23291.1 gal
